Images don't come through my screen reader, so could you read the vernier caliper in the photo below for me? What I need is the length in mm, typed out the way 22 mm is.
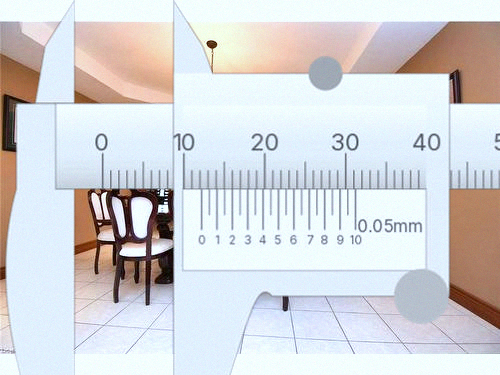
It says 12.2 mm
